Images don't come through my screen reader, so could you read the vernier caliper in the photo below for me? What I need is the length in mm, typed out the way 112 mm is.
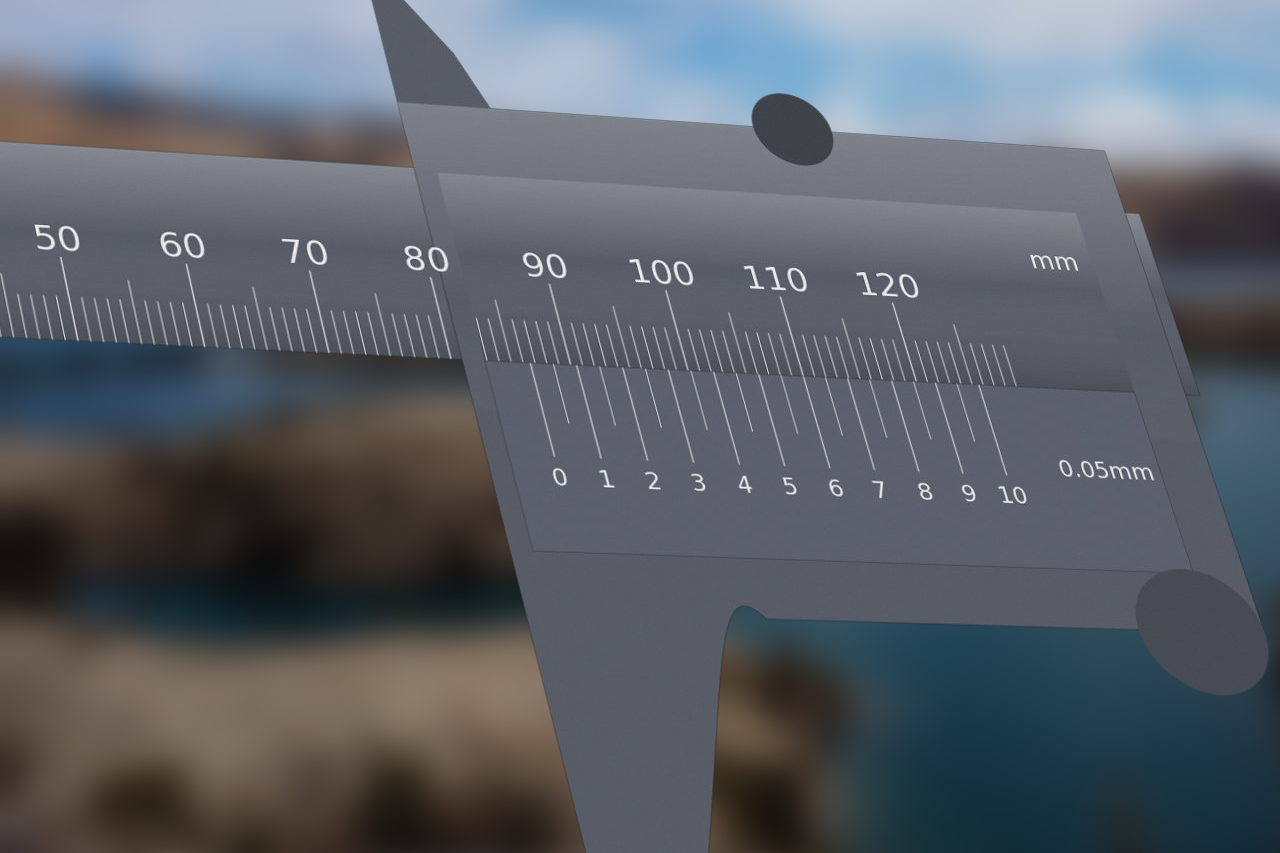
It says 86.6 mm
